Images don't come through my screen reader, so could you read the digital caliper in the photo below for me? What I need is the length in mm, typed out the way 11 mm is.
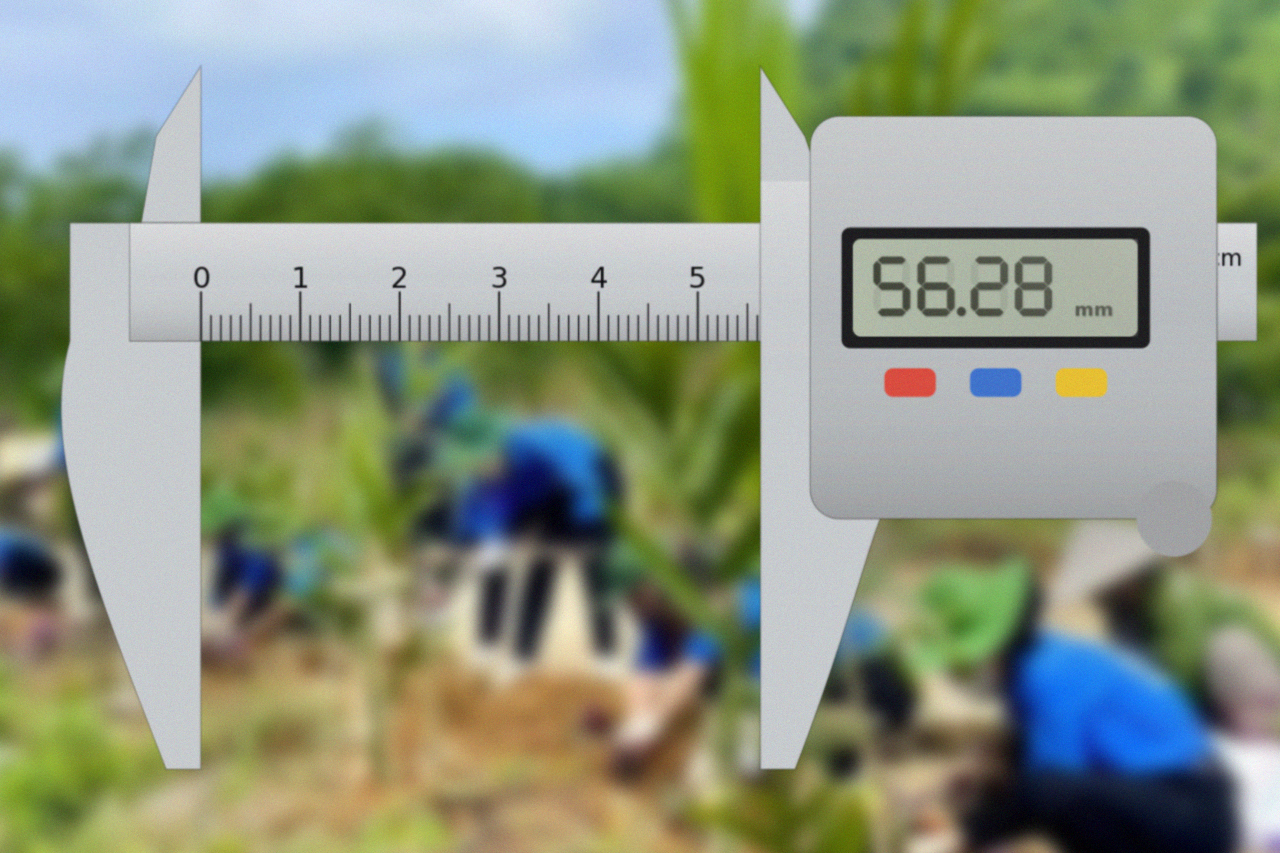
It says 56.28 mm
